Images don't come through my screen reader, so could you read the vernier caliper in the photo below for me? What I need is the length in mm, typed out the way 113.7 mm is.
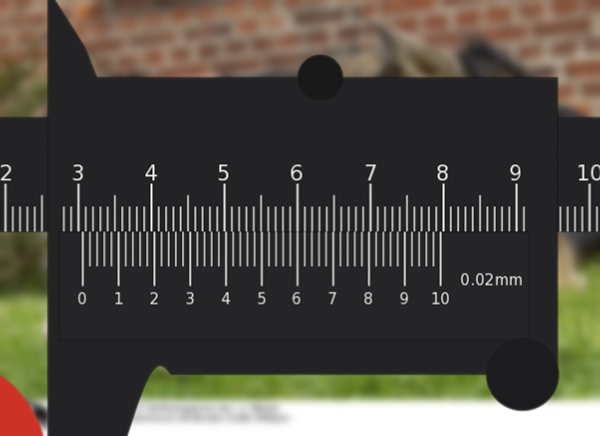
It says 30.6 mm
